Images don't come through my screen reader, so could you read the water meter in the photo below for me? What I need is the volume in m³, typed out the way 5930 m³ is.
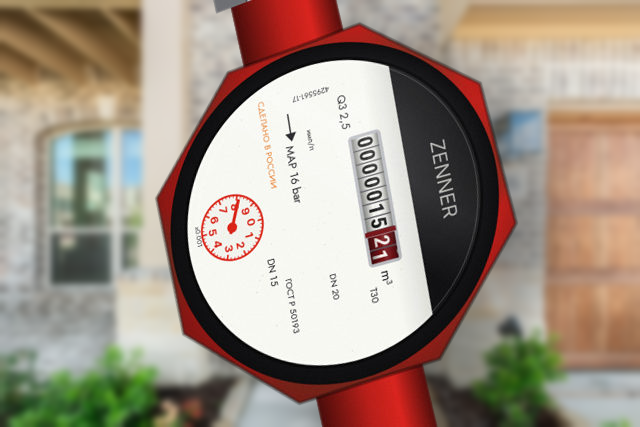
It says 15.208 m³
